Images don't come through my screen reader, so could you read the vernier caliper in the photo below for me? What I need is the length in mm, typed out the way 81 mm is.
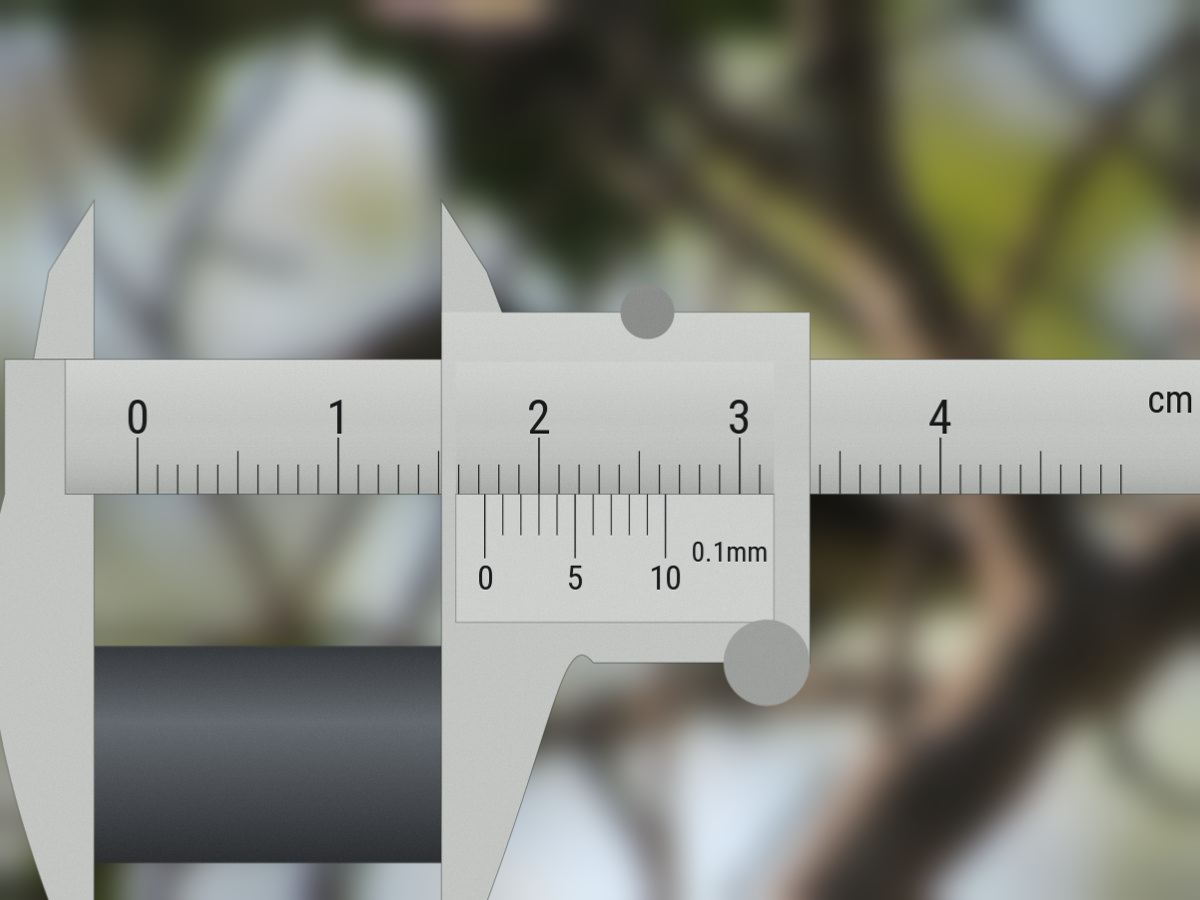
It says 17.3 mm
